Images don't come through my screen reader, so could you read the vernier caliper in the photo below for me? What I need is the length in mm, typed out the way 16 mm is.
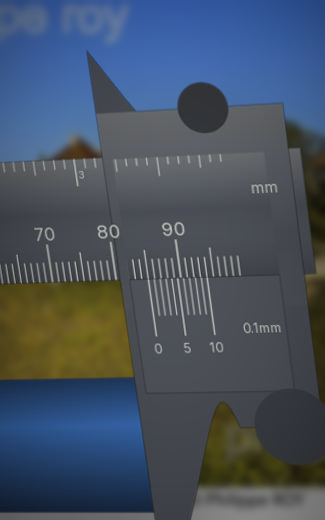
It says 85.0 mm
